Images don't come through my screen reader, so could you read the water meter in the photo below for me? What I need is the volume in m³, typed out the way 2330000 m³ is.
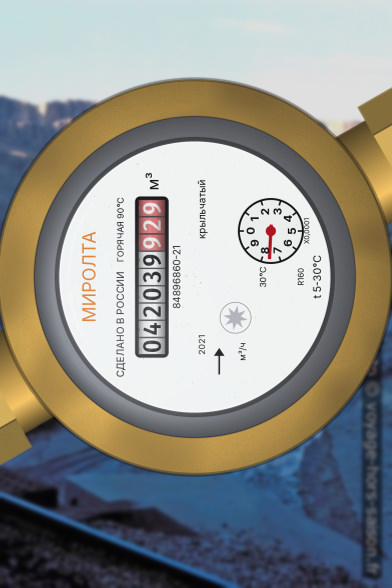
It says 42039.9297 m³
